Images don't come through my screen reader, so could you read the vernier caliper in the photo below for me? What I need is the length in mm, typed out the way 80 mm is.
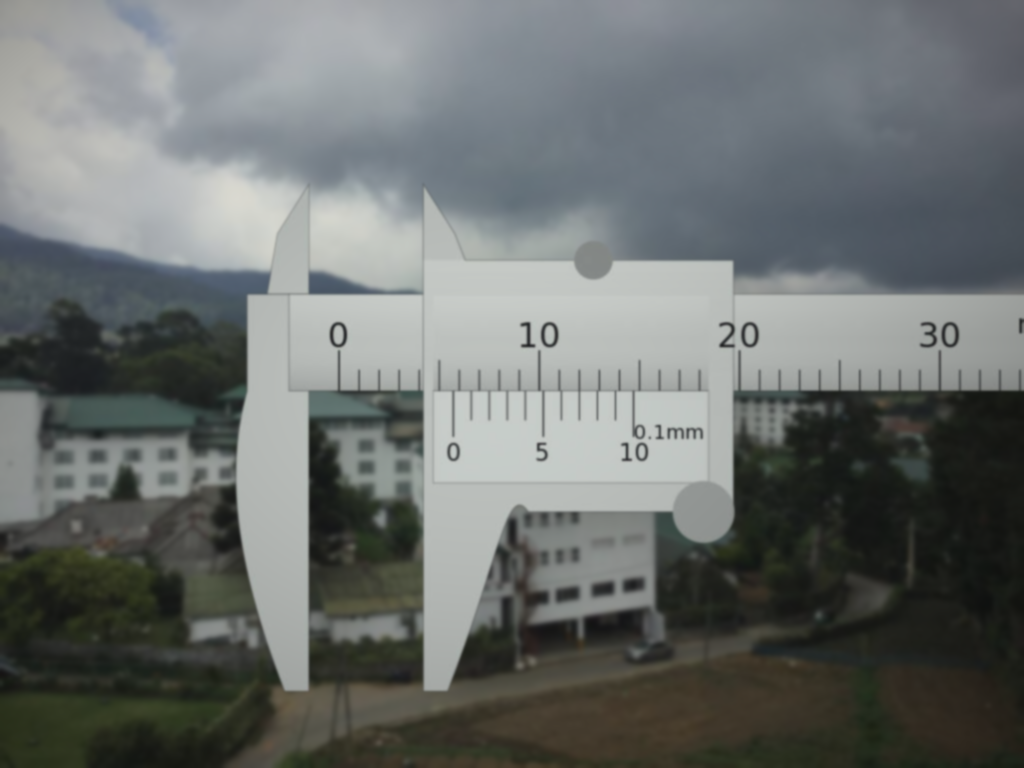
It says 5.7 mm
